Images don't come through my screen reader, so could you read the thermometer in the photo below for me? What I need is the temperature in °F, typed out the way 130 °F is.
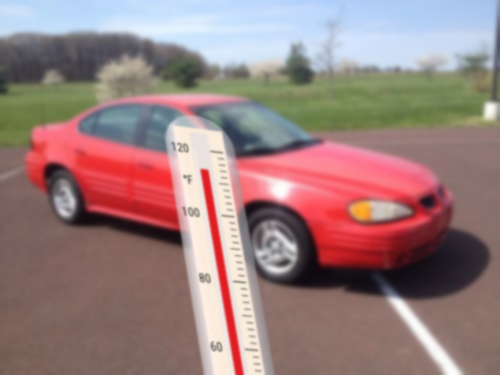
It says 114 °F
